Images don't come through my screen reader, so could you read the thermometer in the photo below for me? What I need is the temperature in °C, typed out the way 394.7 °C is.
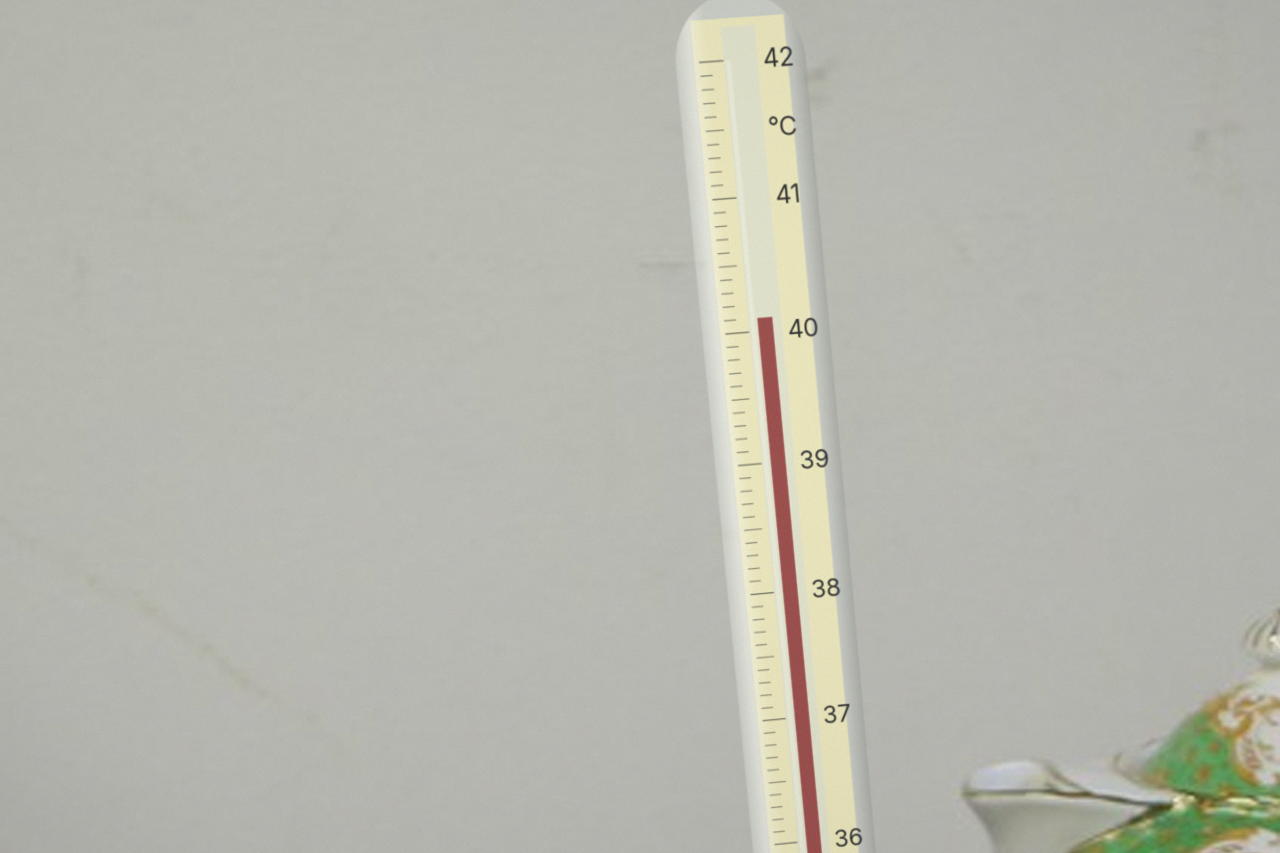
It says 40.1 °C
